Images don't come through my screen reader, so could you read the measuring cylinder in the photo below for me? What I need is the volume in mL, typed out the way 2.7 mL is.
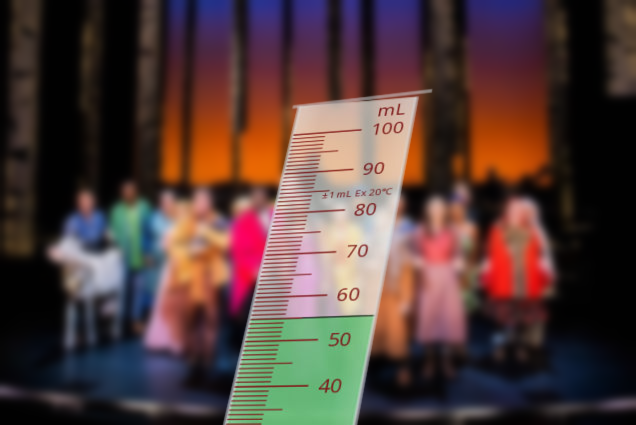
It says 55 mL
